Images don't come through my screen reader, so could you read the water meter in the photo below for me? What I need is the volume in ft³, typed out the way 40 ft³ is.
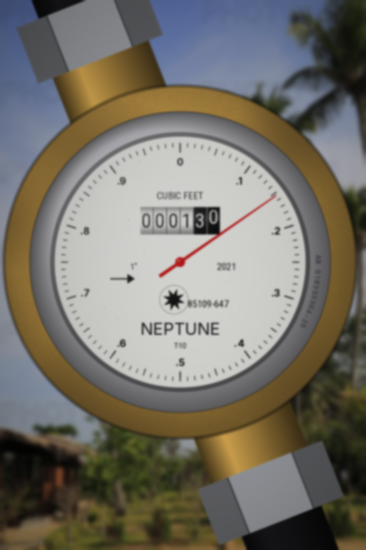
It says 130.15 ft³
